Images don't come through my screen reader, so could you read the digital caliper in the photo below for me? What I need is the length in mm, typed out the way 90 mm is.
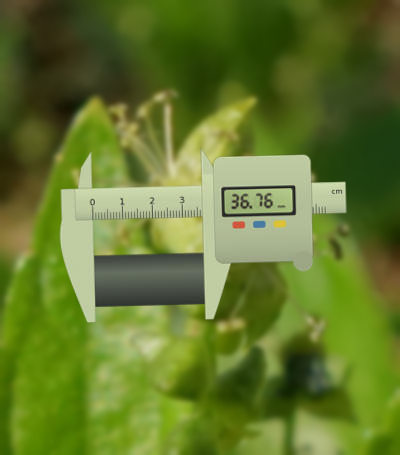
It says 36.76 mm
